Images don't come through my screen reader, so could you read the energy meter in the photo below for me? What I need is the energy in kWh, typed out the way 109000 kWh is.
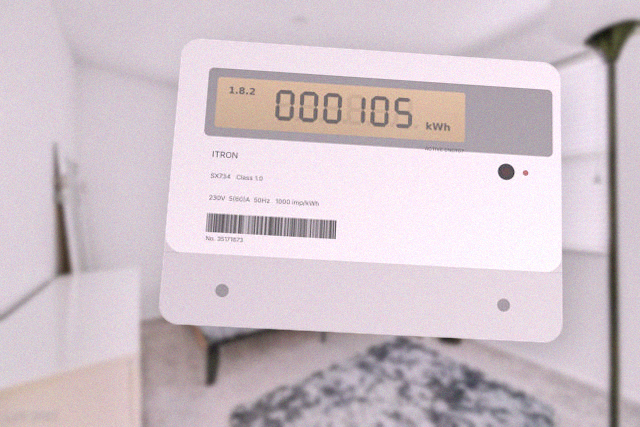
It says 105 kWh
